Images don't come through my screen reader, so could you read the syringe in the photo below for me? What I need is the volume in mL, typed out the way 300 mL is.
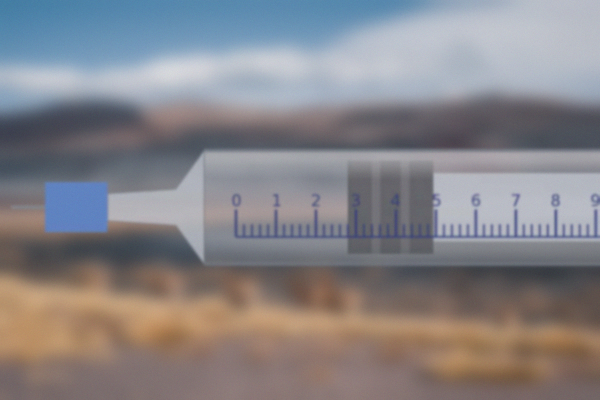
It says 2.8 mL
